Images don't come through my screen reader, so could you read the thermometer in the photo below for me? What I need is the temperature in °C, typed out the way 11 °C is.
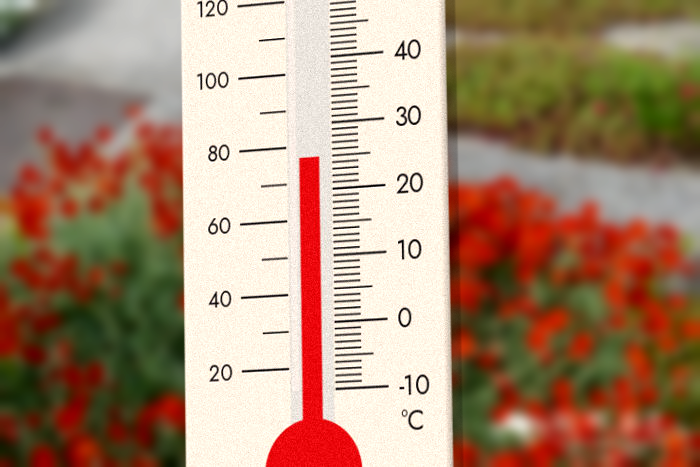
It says 25 °C
